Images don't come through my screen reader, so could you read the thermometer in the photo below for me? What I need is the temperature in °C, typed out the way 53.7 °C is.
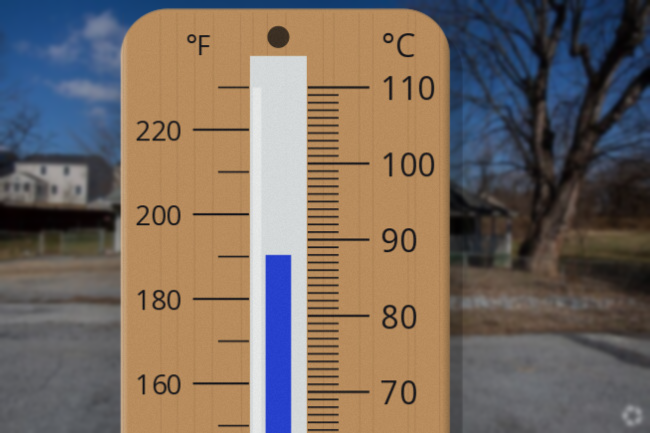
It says 88 °C
